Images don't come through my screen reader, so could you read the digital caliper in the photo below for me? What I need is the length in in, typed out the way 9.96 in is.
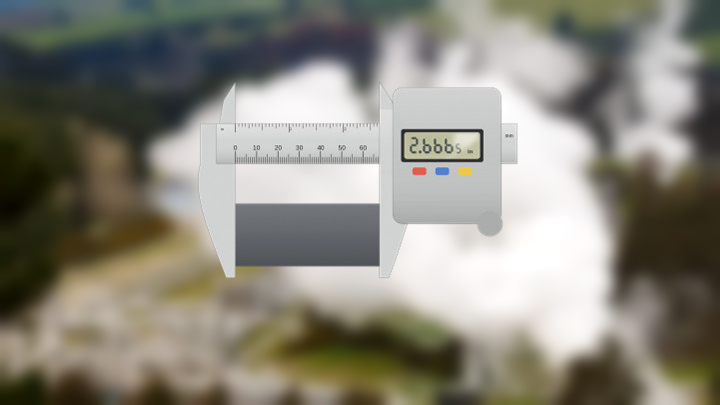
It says 2.6665 in
